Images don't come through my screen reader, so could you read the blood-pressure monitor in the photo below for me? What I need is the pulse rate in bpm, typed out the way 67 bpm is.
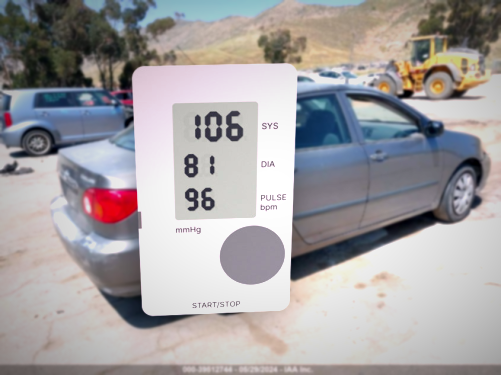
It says 96 bpm
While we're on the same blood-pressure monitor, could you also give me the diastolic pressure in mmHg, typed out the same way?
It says 81 mmHg
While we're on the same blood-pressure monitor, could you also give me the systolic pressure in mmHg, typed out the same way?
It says 106 mmHg
